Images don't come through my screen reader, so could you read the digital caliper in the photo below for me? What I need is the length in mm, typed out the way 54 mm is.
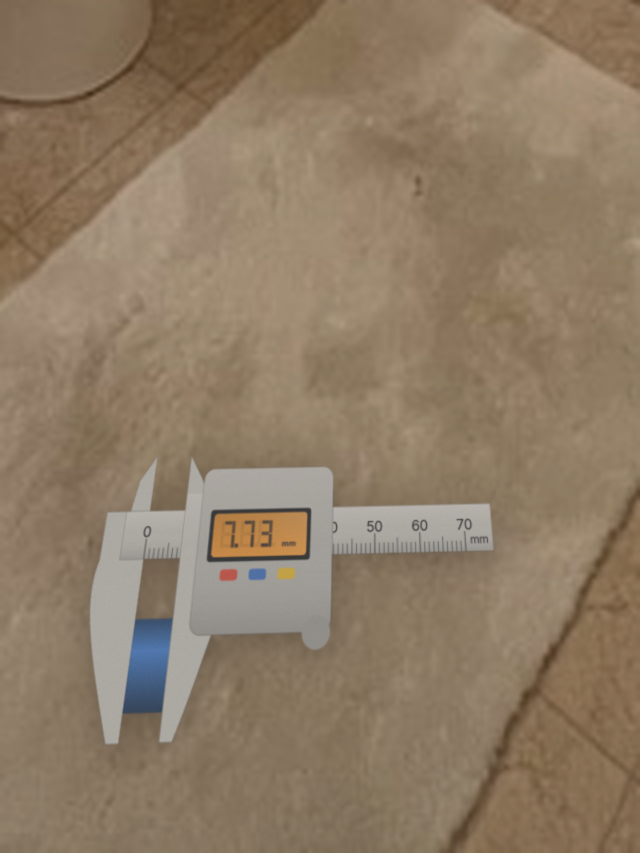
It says 7.73 mm
